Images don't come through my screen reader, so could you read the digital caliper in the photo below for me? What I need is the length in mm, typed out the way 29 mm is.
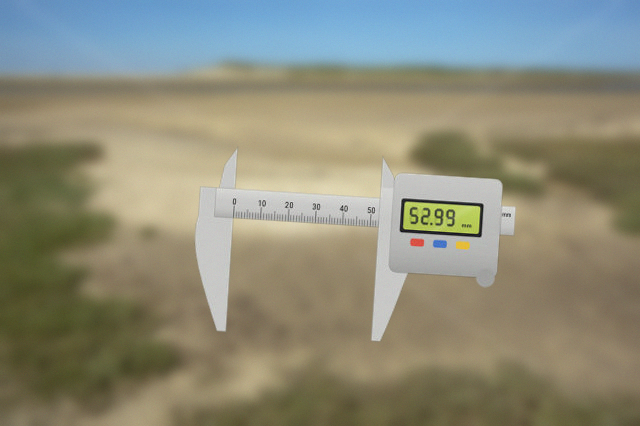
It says 52.99 mm
